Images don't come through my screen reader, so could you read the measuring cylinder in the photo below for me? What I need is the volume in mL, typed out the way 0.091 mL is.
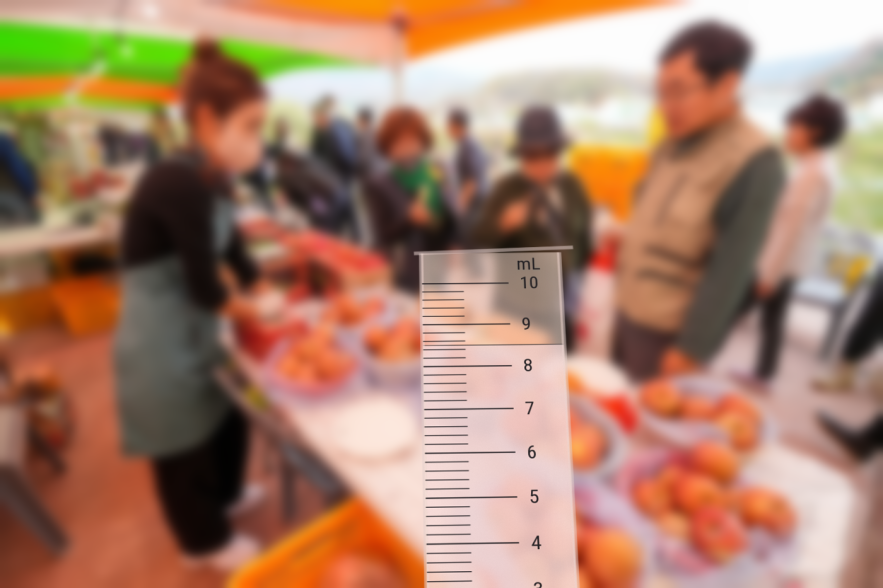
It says 8.5 mL
